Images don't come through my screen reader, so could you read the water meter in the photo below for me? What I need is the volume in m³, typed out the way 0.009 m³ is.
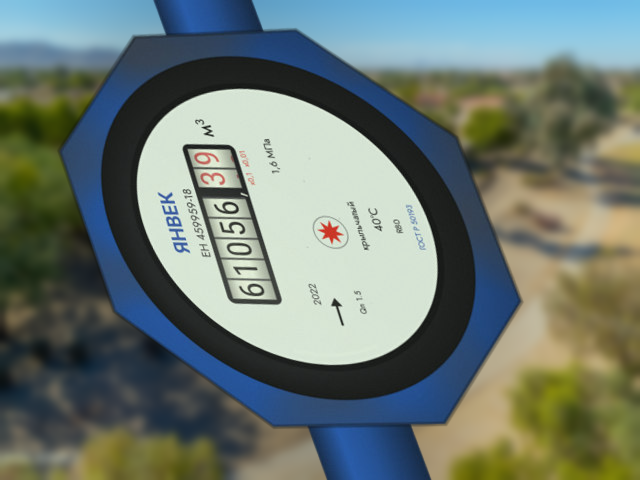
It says 61056.39 m³
